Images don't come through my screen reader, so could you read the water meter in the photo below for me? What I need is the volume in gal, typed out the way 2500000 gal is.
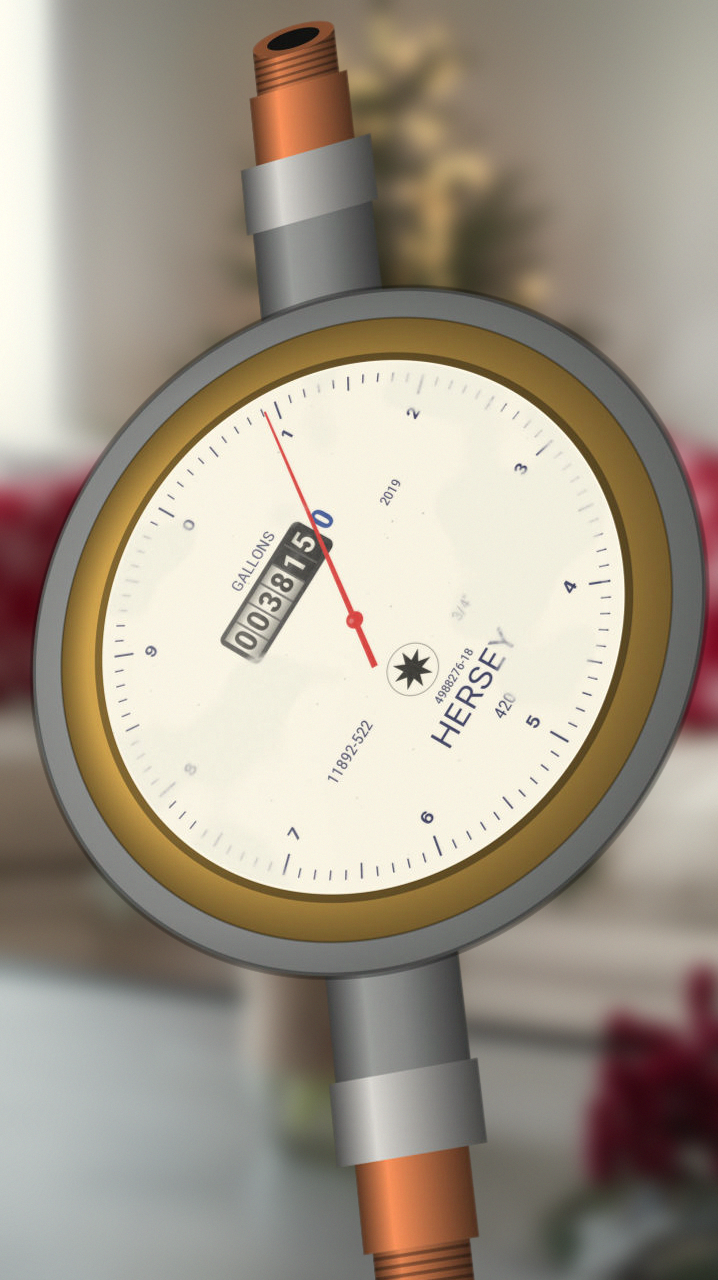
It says 38150.9 gal
